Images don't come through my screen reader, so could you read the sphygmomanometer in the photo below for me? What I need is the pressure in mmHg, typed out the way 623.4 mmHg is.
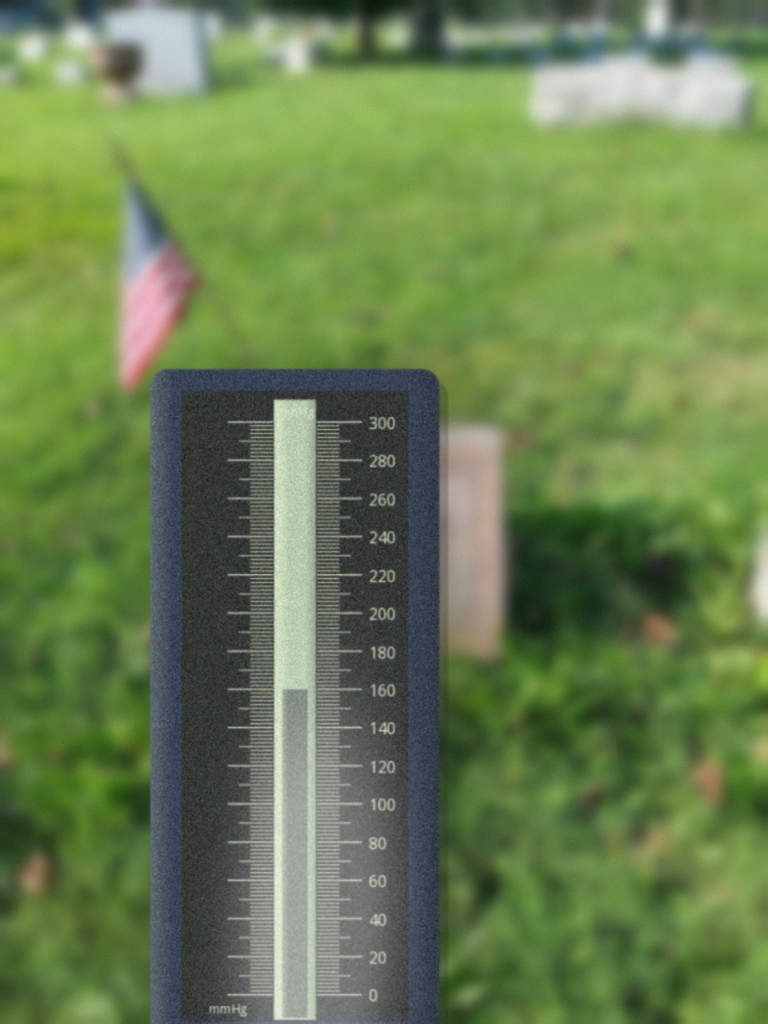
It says 160 mmHg
